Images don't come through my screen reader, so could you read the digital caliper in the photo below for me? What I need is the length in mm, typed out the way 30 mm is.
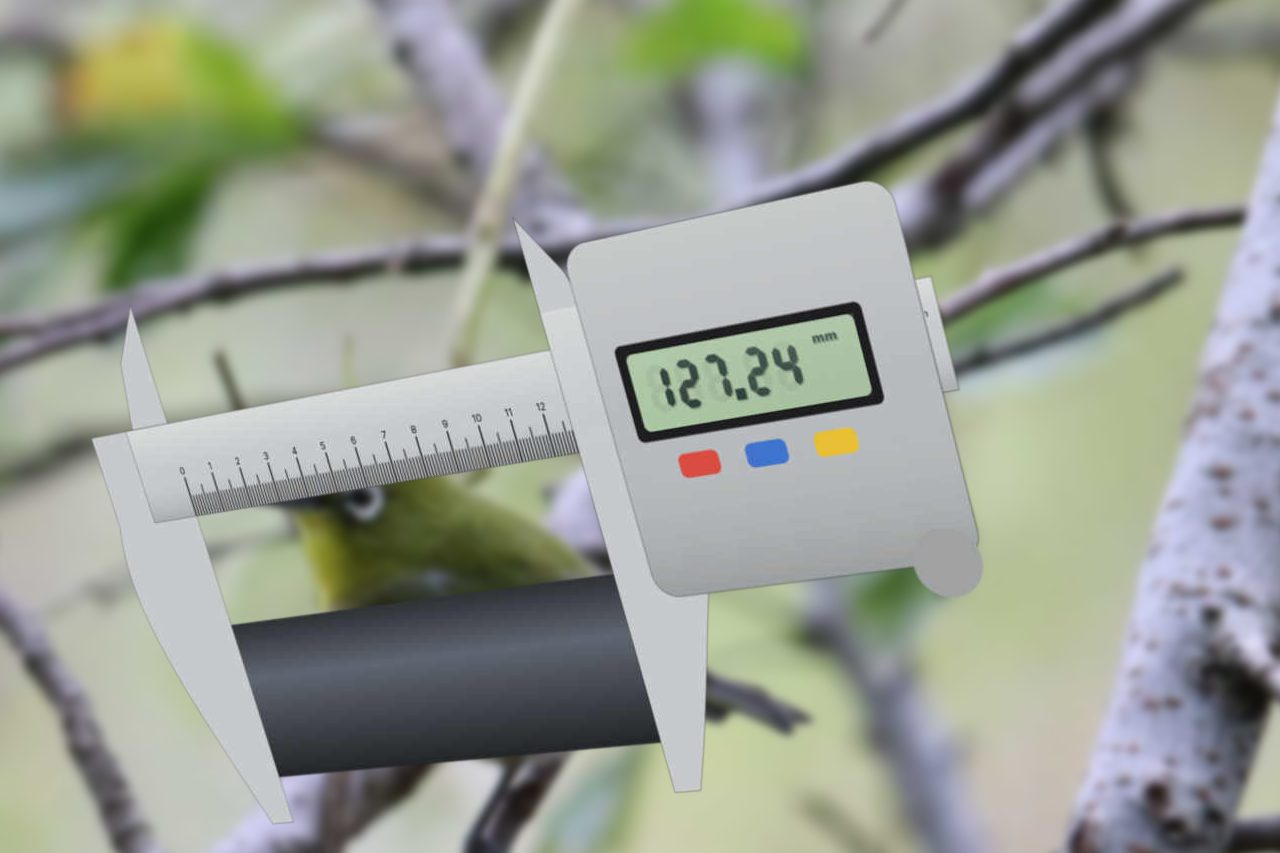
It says 127.24 mm
